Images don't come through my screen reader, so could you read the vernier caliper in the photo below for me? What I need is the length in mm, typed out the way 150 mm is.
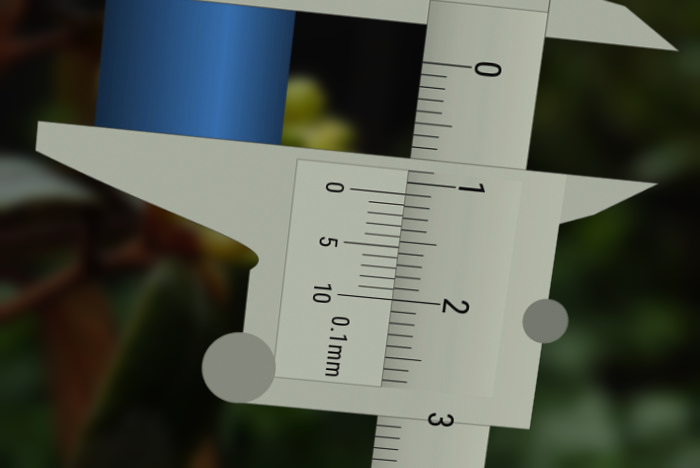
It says 11.0 mm
